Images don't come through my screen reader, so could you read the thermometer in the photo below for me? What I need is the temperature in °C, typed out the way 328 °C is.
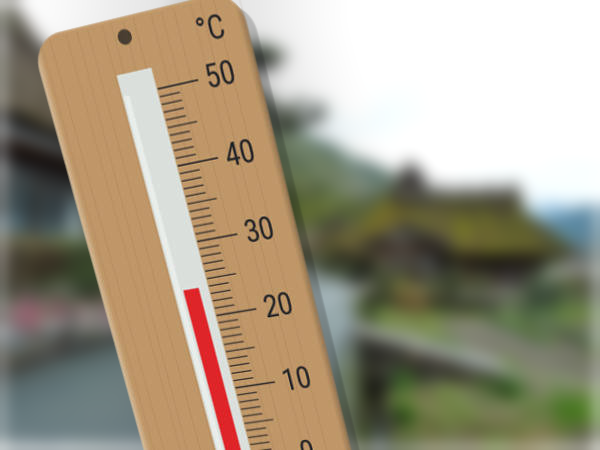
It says 24 °C
